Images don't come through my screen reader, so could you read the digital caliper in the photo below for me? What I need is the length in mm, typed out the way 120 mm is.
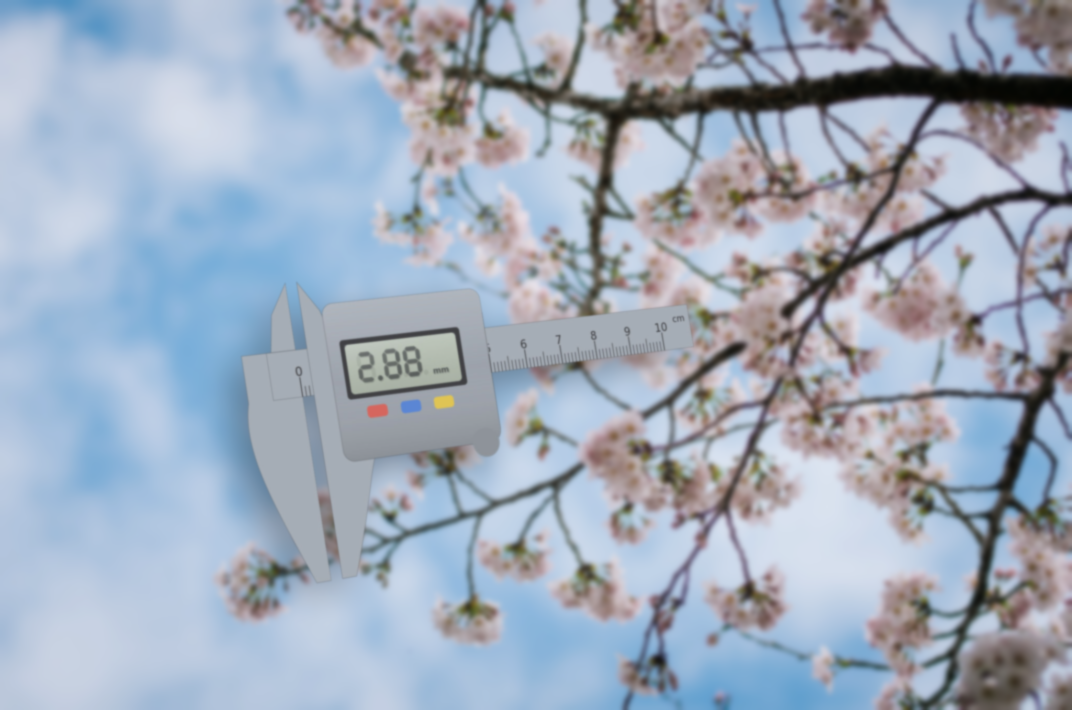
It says 2.88 mm
